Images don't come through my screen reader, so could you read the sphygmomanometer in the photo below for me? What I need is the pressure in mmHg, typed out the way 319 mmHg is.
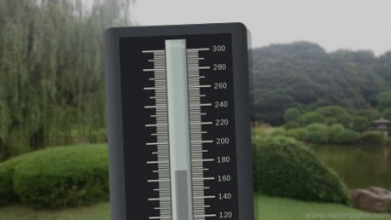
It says 170 mmHg
